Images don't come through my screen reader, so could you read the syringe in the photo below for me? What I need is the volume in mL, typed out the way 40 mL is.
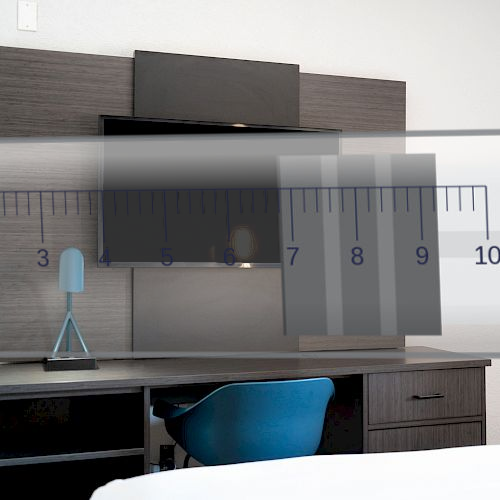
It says 6.8 mL
